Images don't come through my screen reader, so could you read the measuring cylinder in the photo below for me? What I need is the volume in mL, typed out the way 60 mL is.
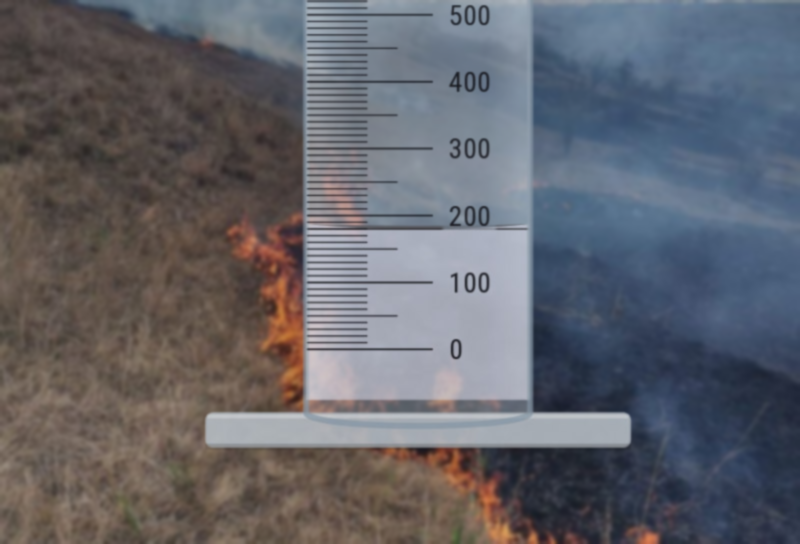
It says 180 mL
